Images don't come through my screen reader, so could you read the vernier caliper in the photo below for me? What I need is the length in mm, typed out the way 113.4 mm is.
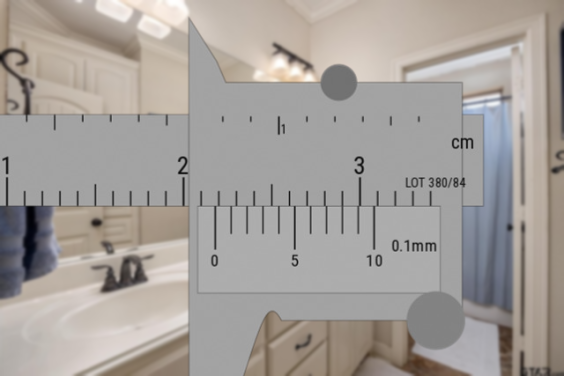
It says 21.8 mm
